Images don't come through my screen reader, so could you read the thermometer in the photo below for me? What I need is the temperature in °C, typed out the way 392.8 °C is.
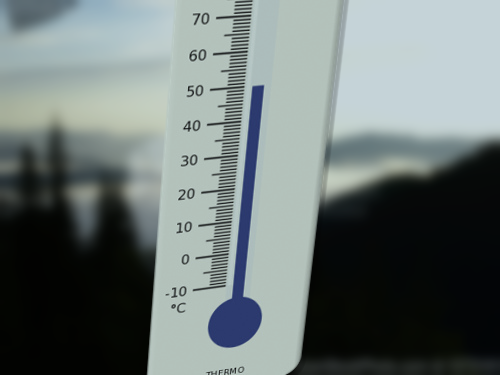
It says 50 °C
